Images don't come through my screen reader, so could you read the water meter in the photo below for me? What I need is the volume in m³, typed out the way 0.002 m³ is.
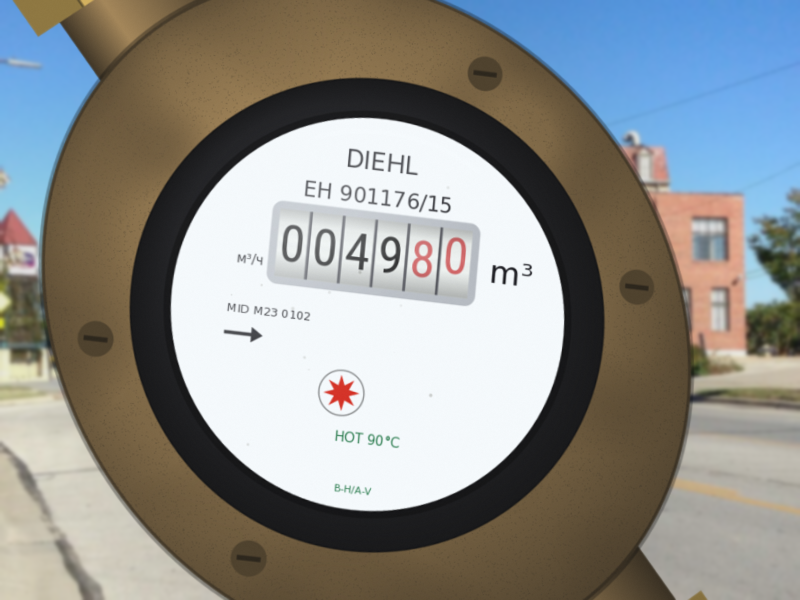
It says 49.80 m³
